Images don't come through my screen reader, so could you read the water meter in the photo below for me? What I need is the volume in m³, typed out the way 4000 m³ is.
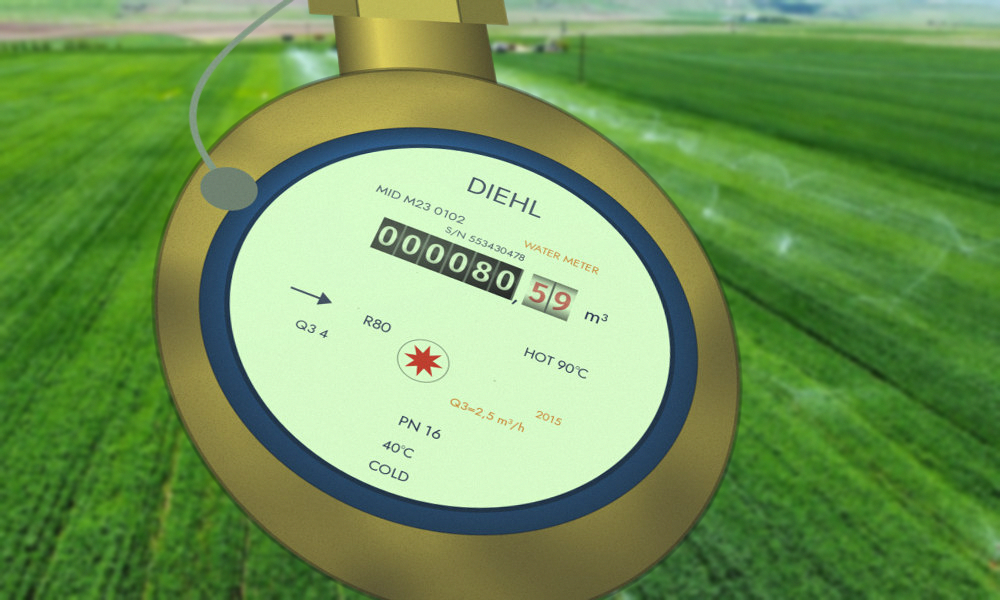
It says 80.59 m³
